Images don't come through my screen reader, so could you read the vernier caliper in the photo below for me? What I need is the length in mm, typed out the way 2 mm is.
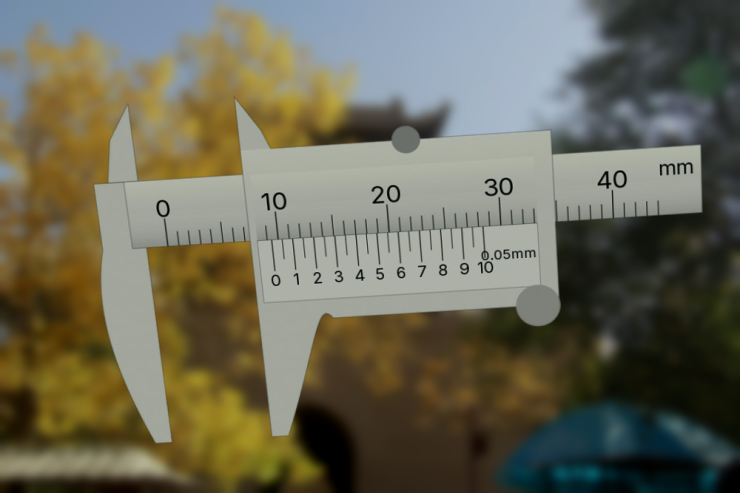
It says 9.4 mm
